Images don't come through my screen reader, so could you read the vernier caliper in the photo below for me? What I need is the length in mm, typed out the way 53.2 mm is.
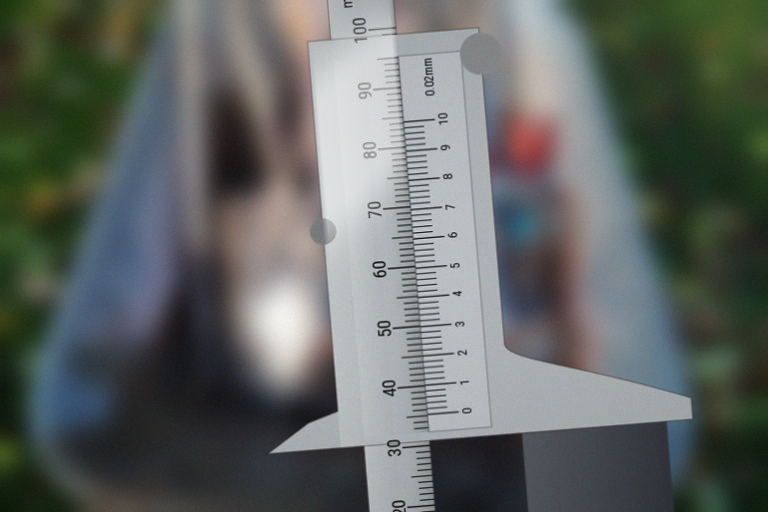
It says 35.2 mm
